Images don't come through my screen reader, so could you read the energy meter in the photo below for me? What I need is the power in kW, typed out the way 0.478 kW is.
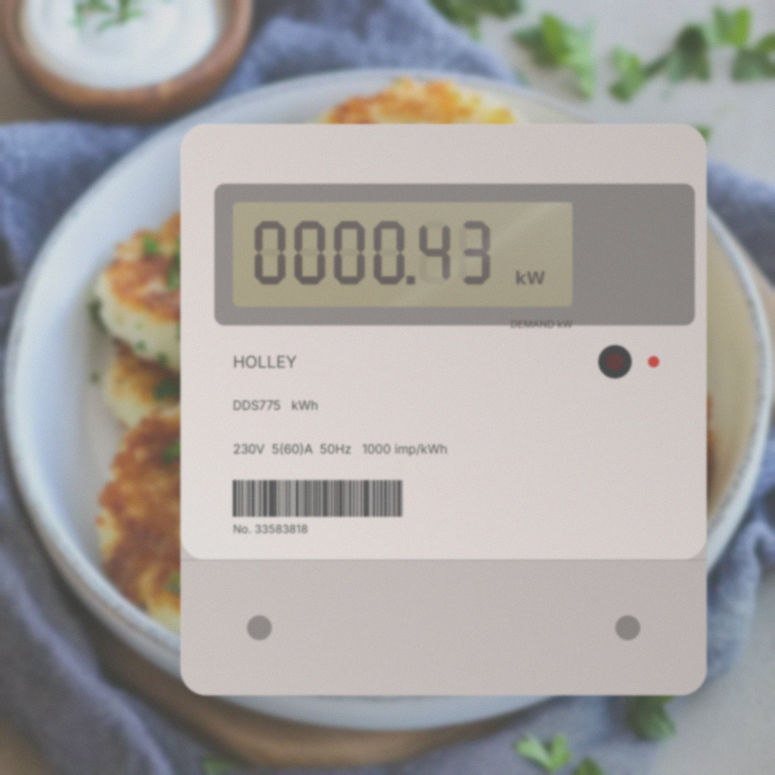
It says 0.43 kW
